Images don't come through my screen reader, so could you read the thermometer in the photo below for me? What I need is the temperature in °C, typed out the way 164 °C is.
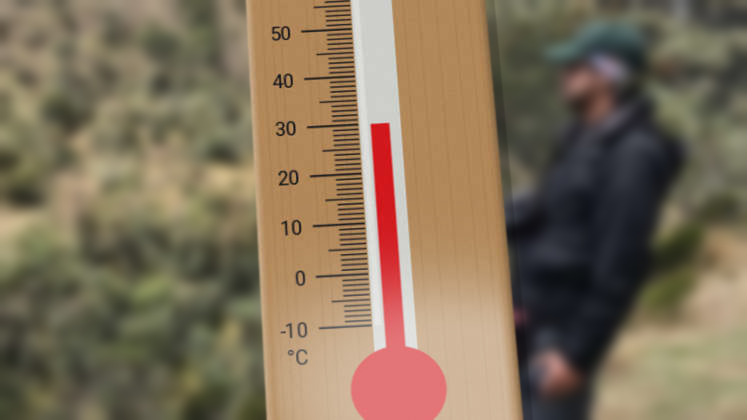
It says 30 °C
